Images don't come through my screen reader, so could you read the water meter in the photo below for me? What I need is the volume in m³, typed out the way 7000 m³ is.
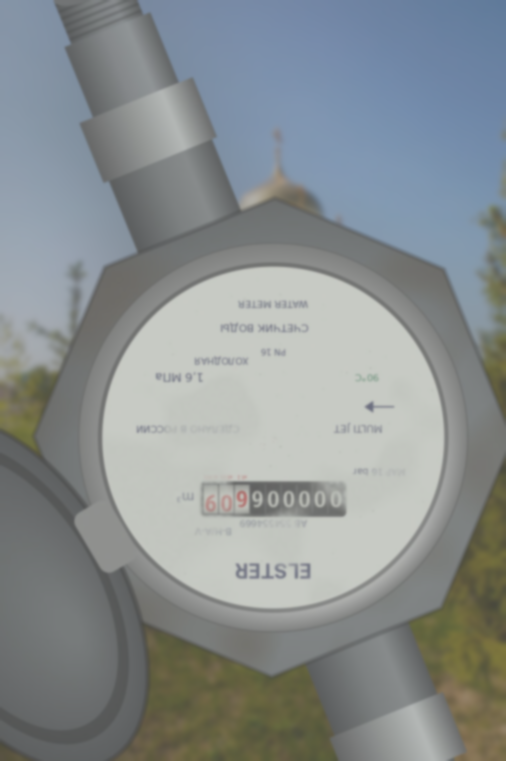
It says 6.609 m³
